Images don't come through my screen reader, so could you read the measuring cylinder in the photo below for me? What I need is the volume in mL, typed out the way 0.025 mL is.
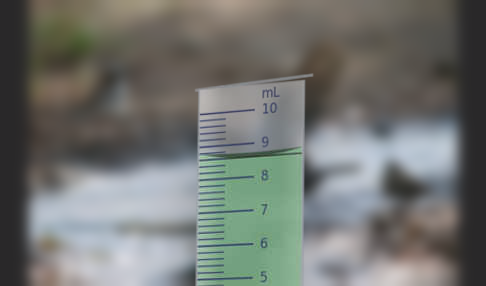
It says 8.6 mL
